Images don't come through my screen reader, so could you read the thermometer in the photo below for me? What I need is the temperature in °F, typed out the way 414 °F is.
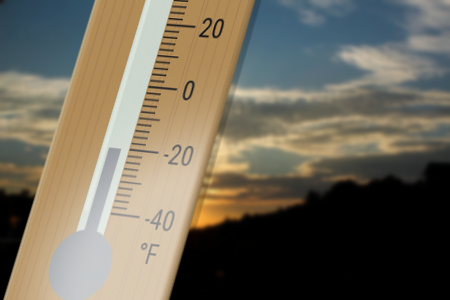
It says -20 °F
